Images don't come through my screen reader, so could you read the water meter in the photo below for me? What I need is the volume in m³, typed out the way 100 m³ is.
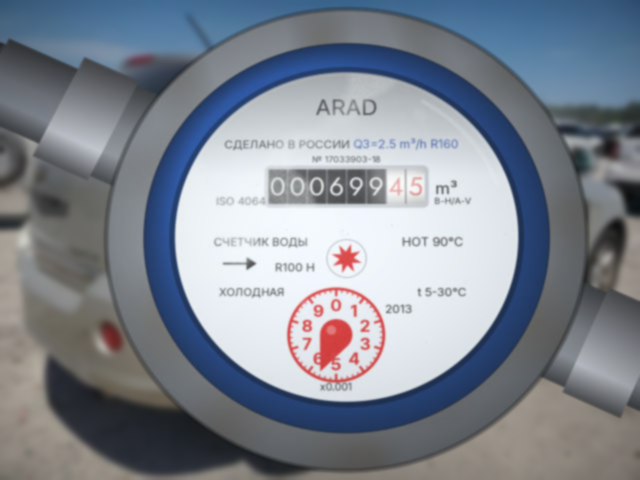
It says 699.455 m³
